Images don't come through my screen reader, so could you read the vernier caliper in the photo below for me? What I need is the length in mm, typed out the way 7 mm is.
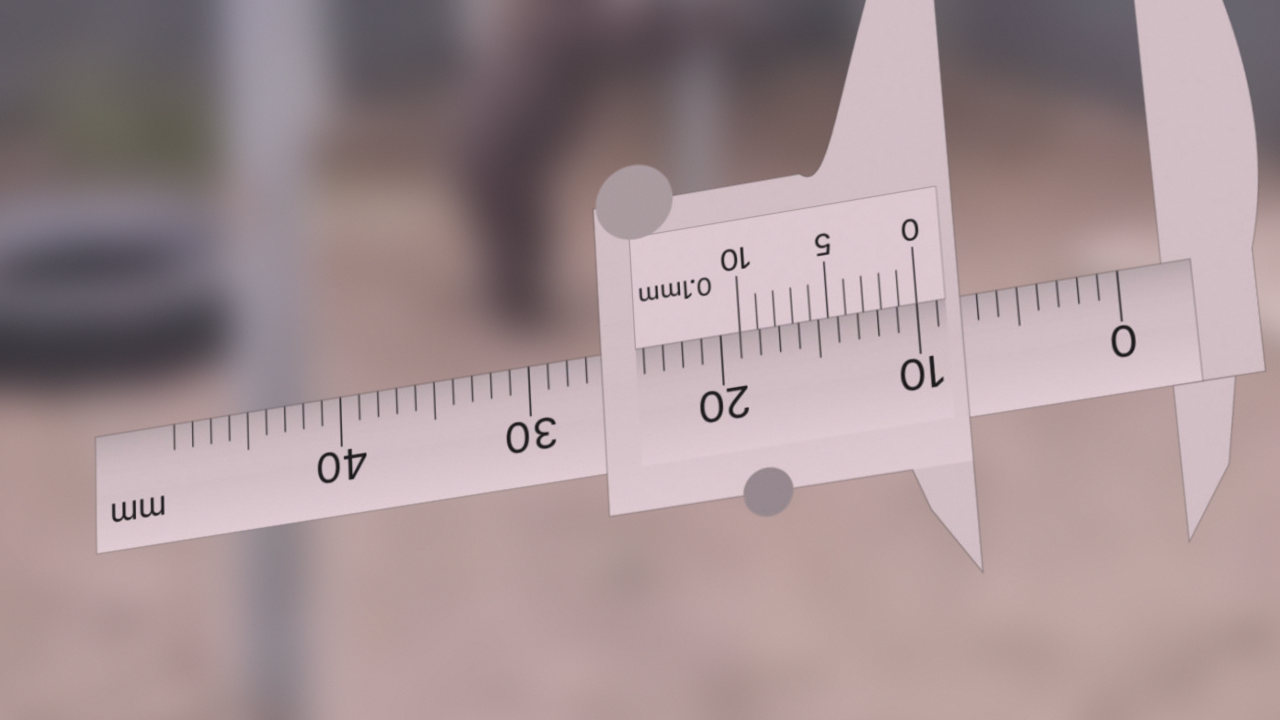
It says 10.0 mm
